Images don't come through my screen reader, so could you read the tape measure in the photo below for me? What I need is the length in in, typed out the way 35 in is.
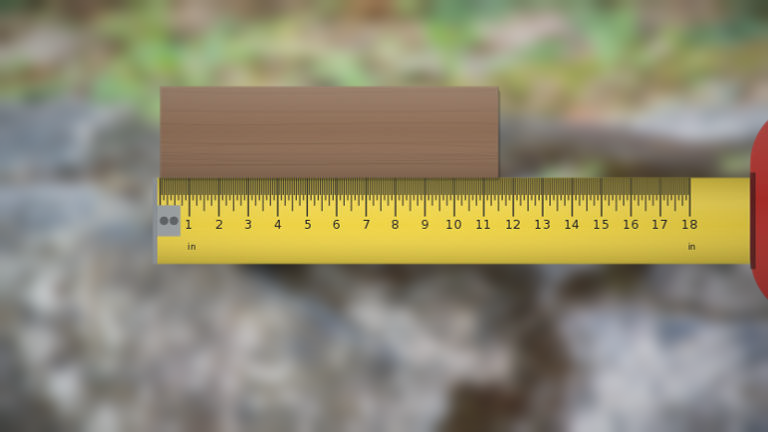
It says 11.5 in
